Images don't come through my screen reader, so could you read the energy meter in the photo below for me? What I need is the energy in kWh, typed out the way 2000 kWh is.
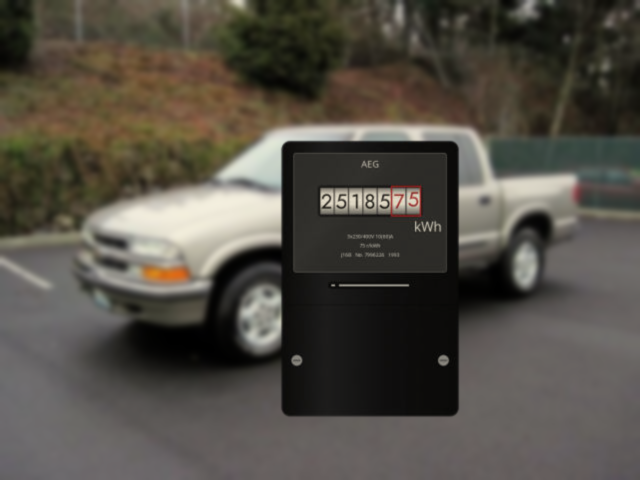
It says 25185.75 kWh
